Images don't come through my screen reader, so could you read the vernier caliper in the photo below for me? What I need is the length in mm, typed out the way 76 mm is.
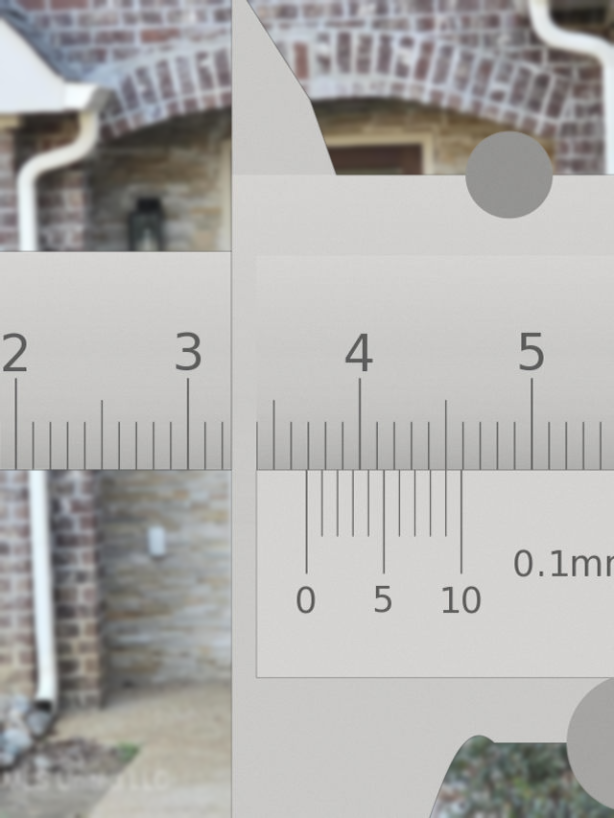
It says 36.9 mm
